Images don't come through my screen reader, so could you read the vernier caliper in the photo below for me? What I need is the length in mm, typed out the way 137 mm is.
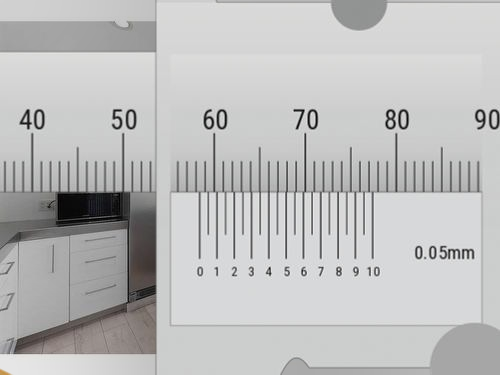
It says 58.4 mm
